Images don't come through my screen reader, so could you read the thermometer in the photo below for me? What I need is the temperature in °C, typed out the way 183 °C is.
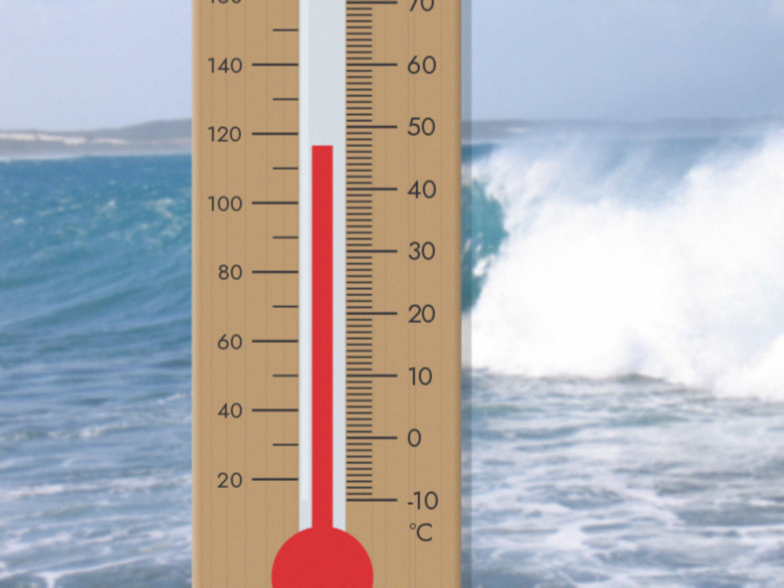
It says 47 °C
